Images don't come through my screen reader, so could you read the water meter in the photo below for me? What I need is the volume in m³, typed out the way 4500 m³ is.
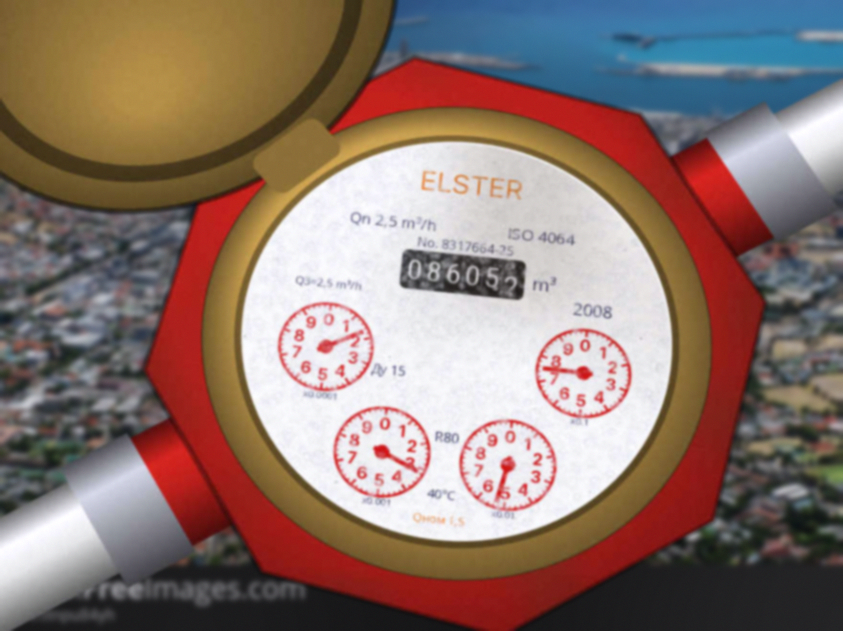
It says 86051.7531 m³
